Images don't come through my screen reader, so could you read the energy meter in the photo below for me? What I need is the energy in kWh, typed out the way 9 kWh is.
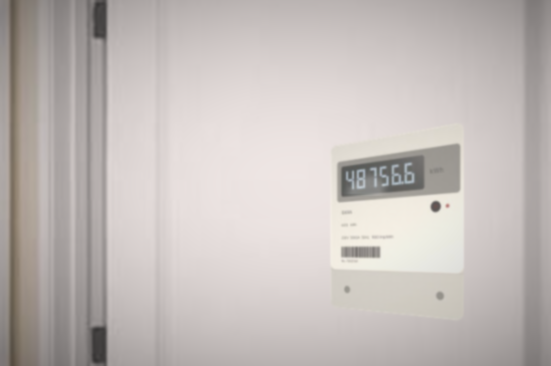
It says 48756.6 kWh
